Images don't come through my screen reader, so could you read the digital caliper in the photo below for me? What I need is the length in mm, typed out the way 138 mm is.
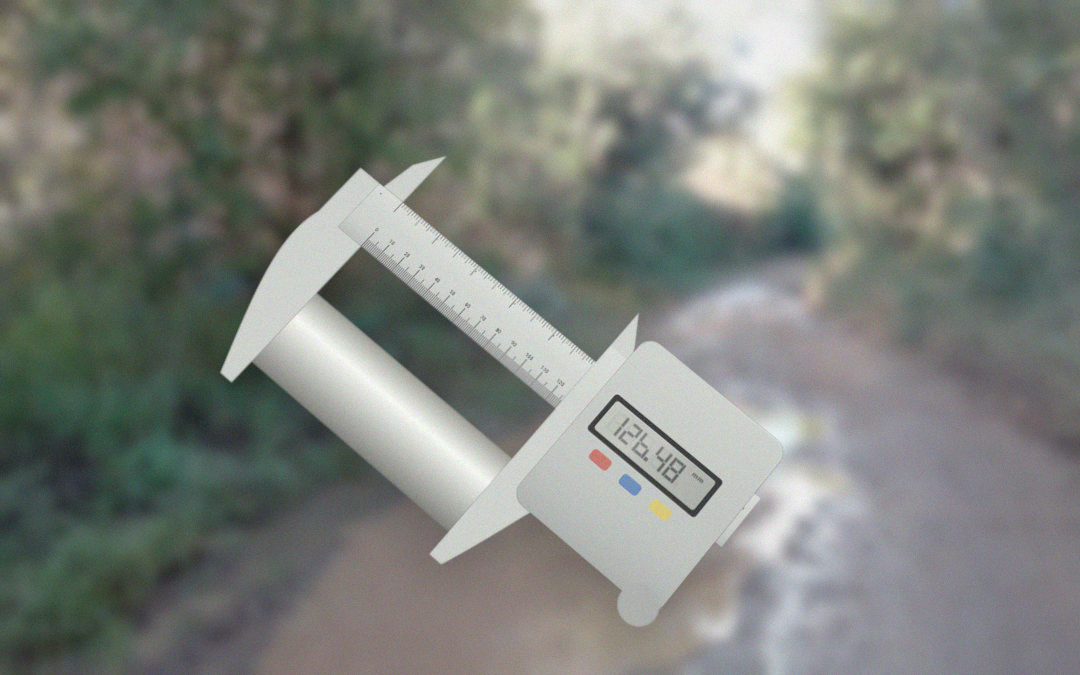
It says 126.48 mm
